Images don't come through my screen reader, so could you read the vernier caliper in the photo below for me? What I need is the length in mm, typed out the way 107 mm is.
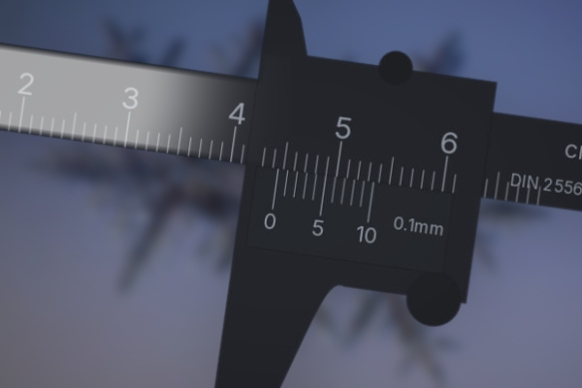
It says 44.5 mm
